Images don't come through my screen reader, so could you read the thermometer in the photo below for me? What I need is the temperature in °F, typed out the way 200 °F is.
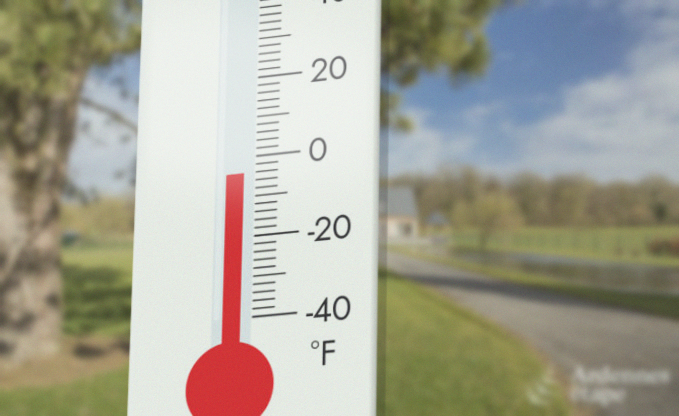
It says -4 °F
